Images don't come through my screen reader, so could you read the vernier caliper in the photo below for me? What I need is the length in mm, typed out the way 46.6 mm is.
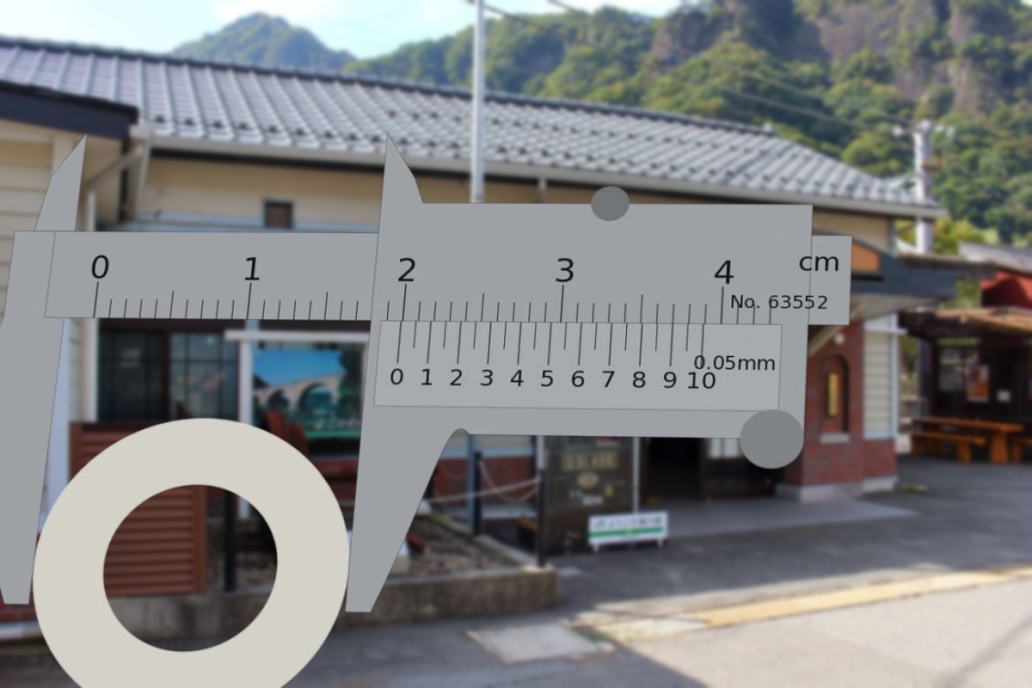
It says 19.9 mm
